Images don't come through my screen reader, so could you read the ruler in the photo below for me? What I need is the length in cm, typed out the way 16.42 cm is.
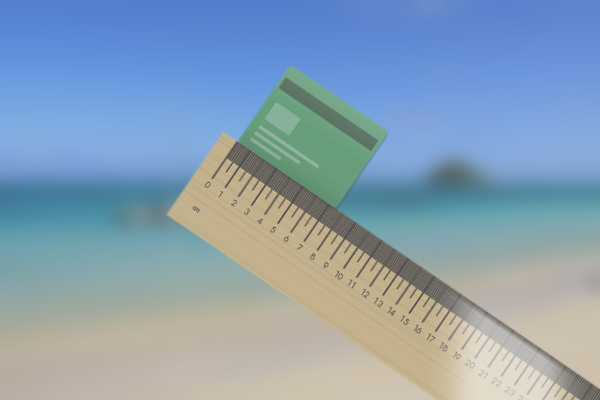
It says 7.5 cm
